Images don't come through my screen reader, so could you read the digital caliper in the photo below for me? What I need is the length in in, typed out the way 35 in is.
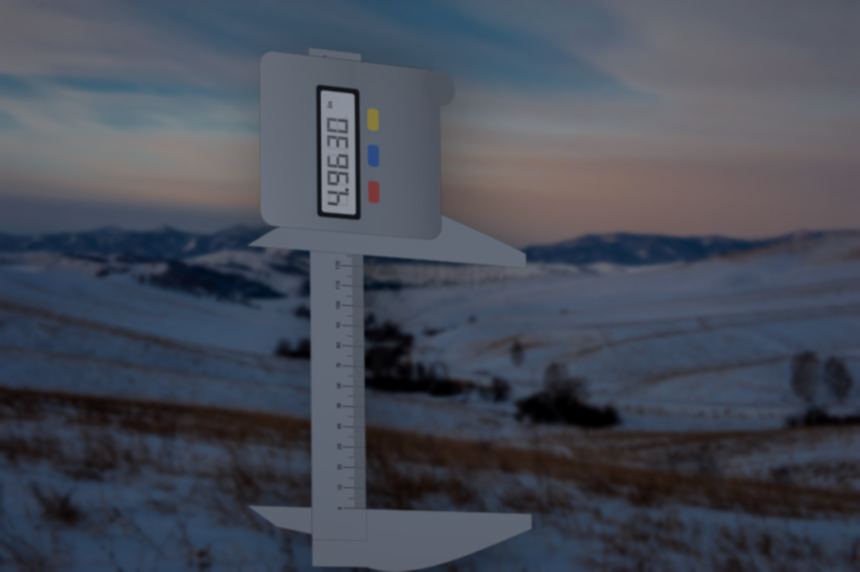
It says 4.9630 in
